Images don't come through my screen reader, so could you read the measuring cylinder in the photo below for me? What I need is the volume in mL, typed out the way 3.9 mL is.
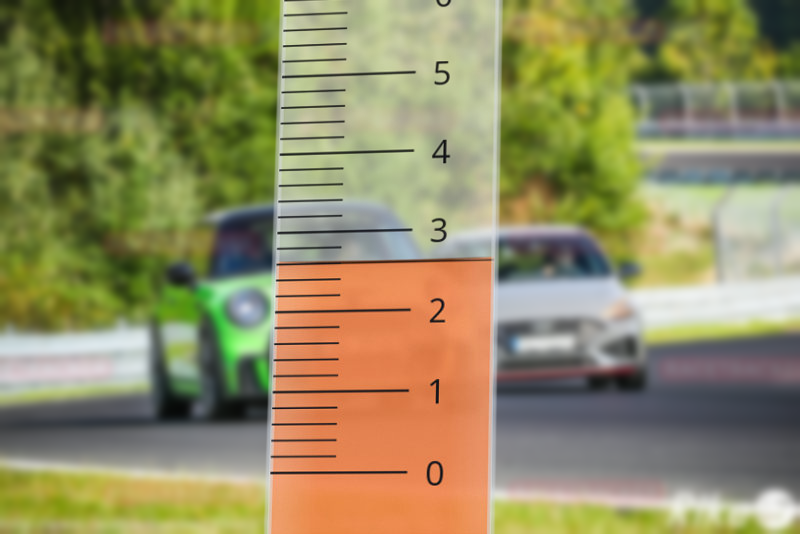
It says 2.6 mL
